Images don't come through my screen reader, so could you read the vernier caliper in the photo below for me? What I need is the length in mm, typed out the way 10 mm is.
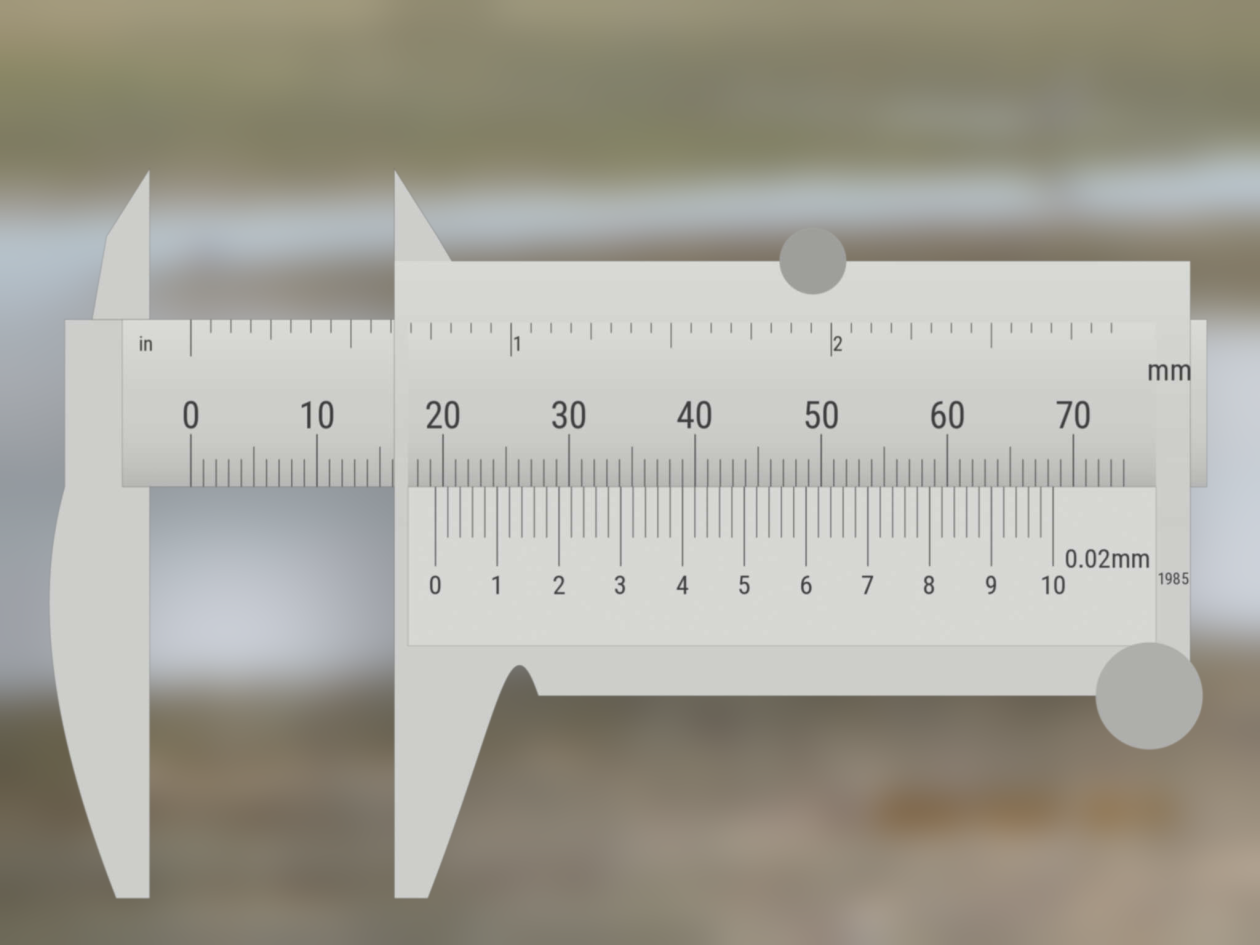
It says 19.4 mm
